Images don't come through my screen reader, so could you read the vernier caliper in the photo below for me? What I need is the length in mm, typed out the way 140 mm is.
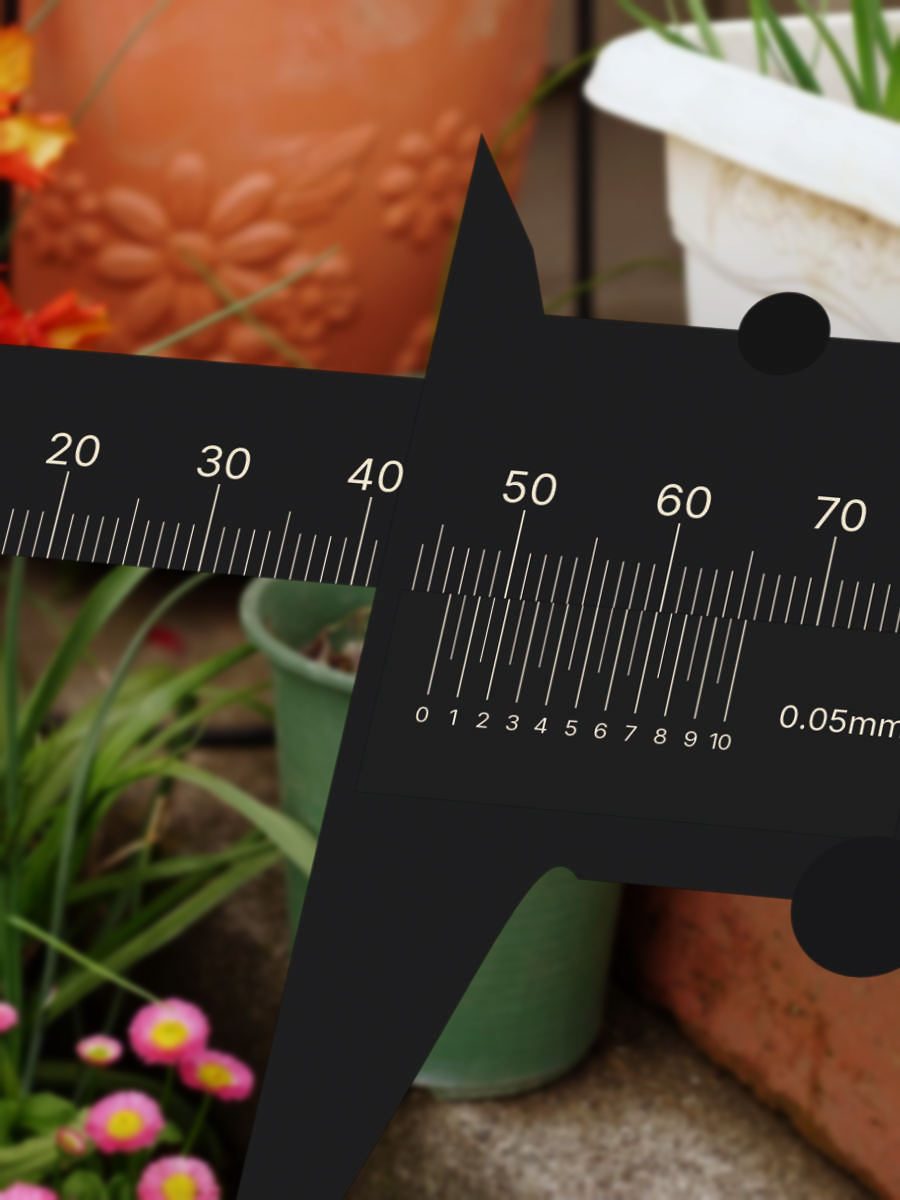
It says 46.5 mm
